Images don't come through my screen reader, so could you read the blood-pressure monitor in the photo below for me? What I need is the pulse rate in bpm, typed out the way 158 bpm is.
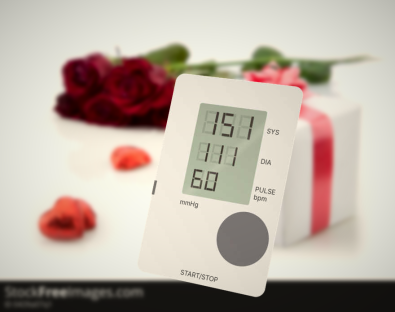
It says 60 bpm
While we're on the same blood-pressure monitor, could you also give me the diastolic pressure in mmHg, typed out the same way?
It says 111 mmHg
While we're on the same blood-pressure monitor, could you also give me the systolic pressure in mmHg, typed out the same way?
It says 151 mmHg
